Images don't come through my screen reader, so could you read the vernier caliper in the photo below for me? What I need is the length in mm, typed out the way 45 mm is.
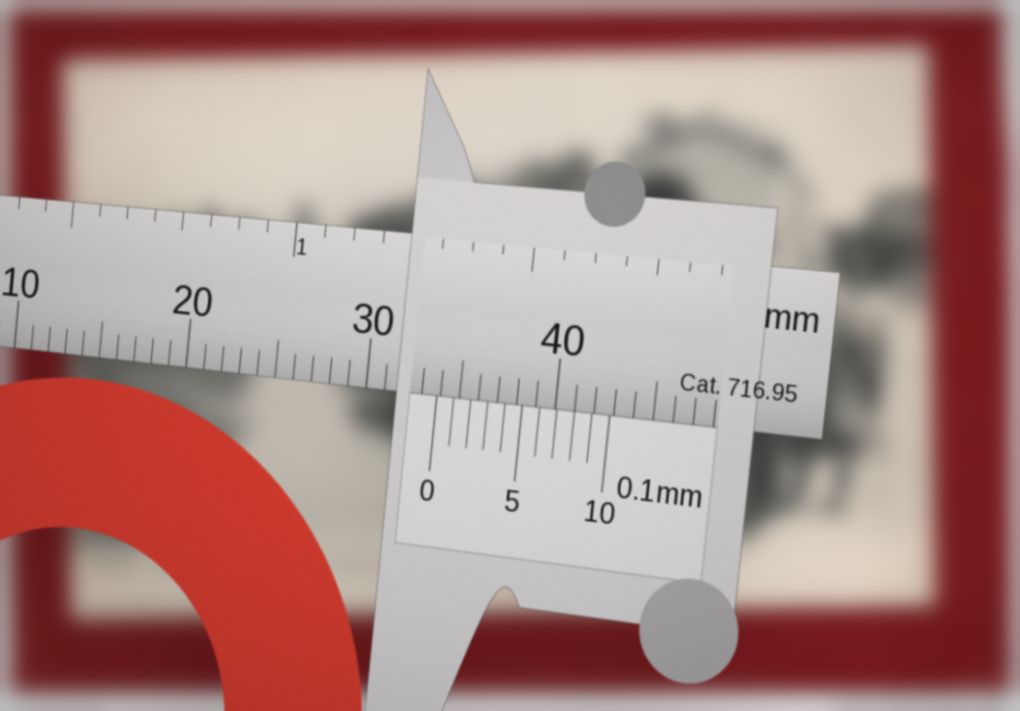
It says 33.8 mm
